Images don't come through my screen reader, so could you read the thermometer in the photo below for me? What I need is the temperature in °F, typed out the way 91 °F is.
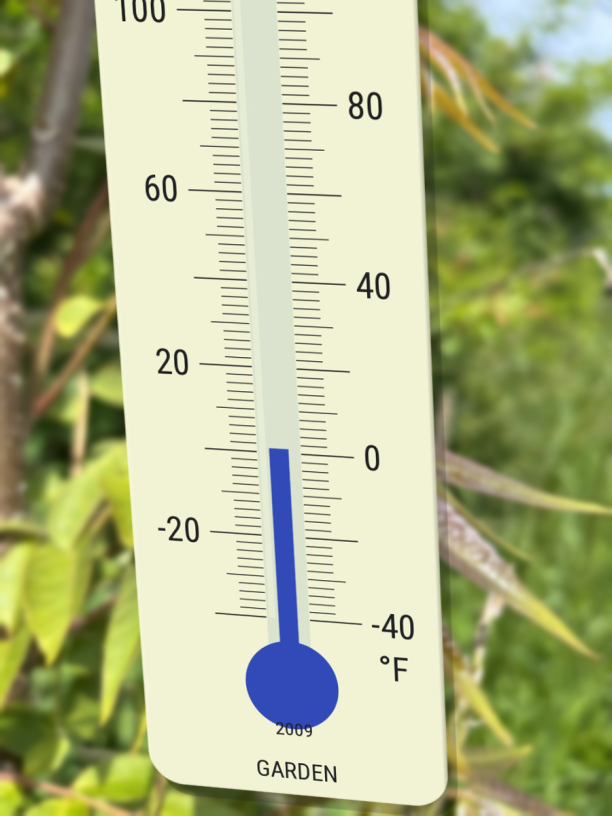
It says 1 °F
